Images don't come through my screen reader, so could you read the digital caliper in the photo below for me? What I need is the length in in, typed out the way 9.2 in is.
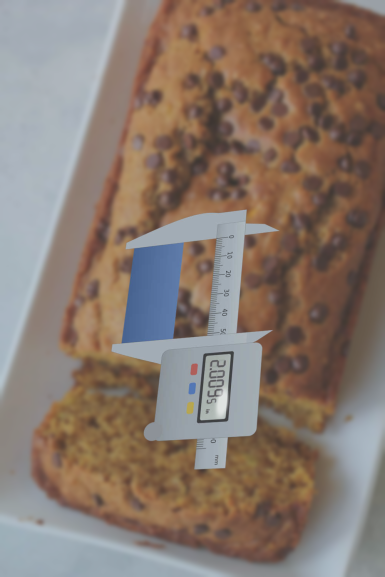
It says 2.0095 in
